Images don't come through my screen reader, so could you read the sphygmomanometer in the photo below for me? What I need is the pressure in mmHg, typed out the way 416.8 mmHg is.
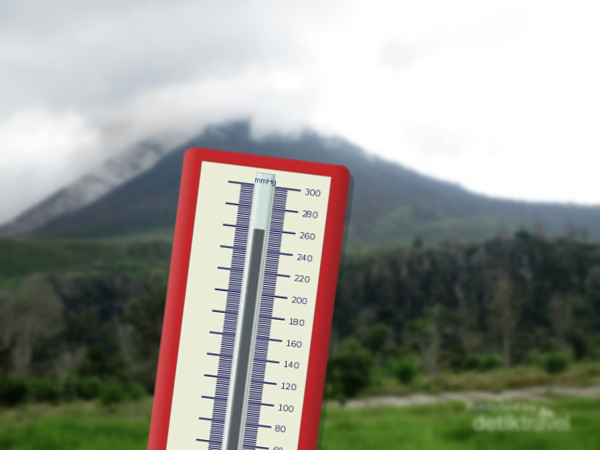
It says 260 mmHg
